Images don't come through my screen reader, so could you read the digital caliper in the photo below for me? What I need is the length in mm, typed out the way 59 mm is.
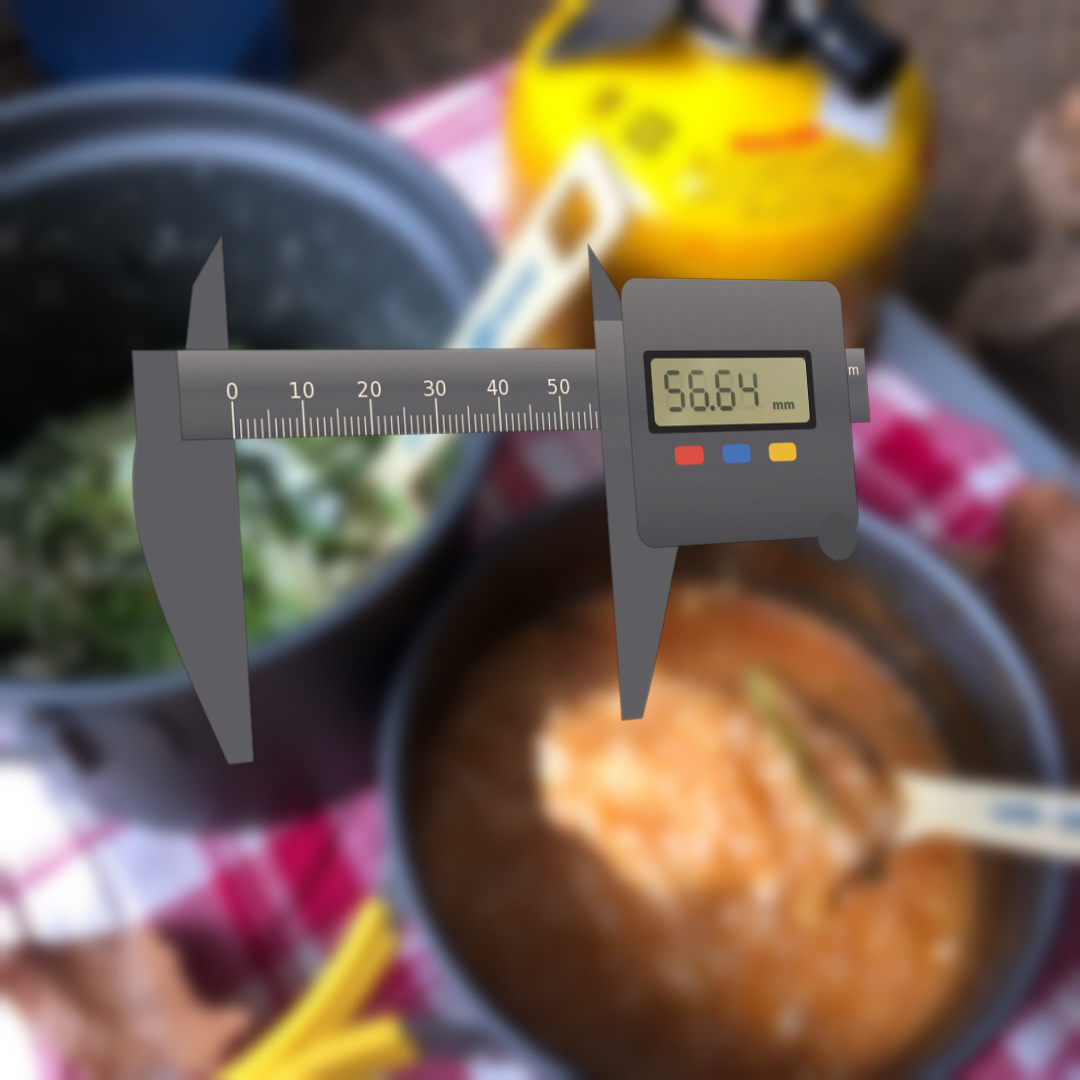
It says 56.64 mm
